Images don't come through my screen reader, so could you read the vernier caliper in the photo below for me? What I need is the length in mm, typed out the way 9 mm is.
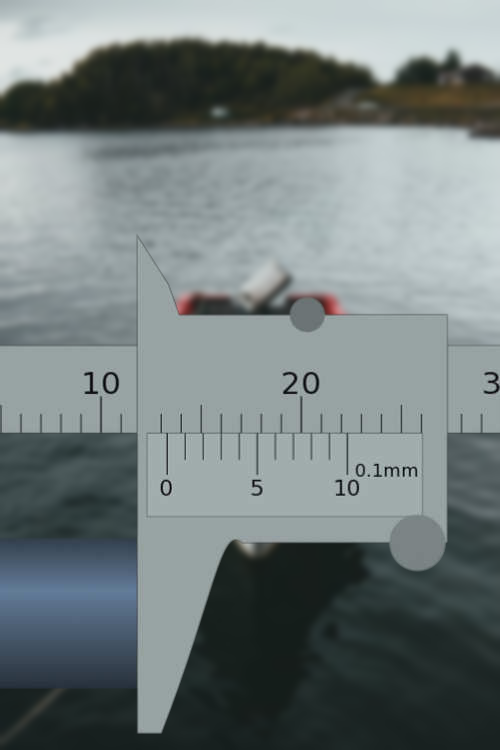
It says 13.3 mm
